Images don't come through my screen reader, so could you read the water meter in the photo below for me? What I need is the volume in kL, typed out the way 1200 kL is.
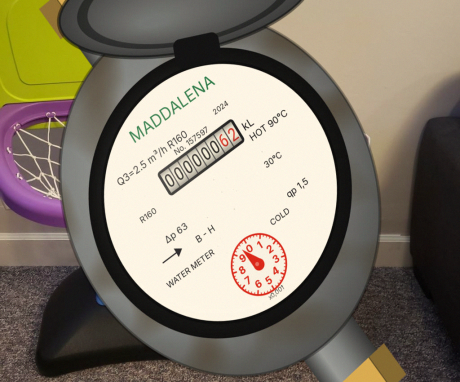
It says 0.619 kL
